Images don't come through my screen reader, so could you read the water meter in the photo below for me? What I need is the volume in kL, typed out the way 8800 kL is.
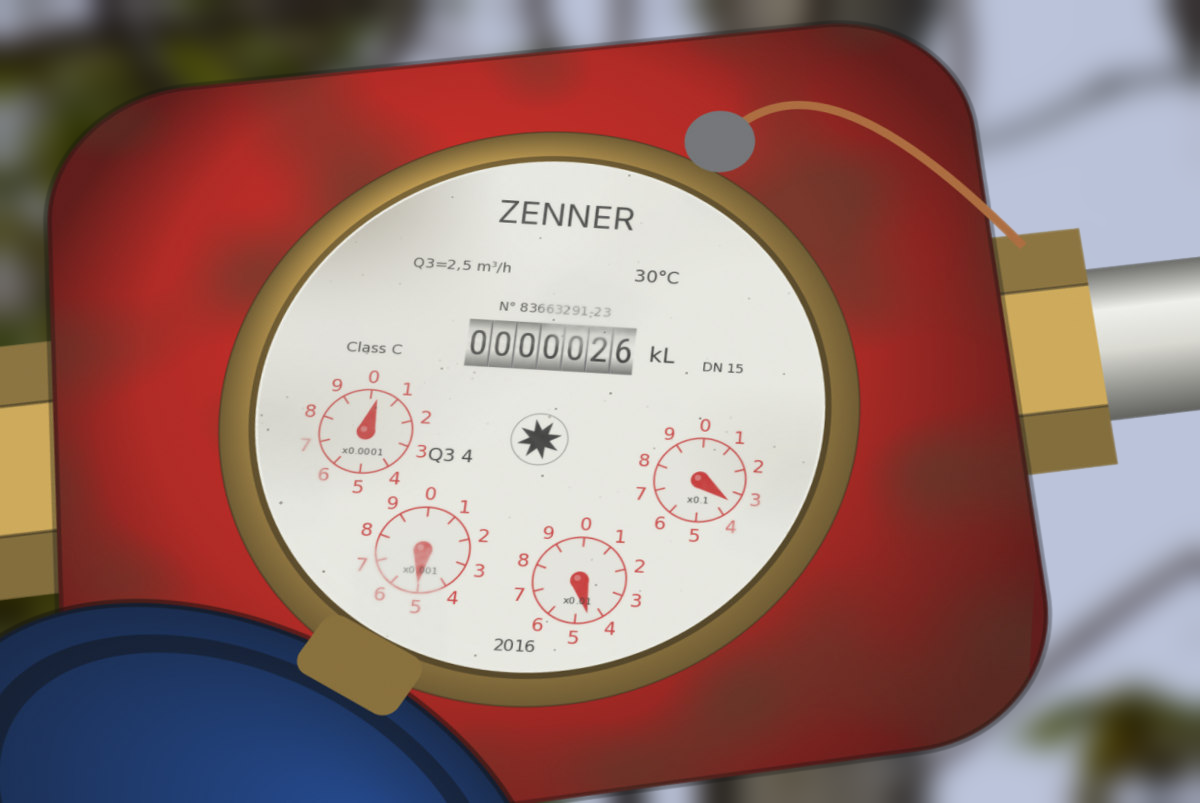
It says 26.3450 kL
